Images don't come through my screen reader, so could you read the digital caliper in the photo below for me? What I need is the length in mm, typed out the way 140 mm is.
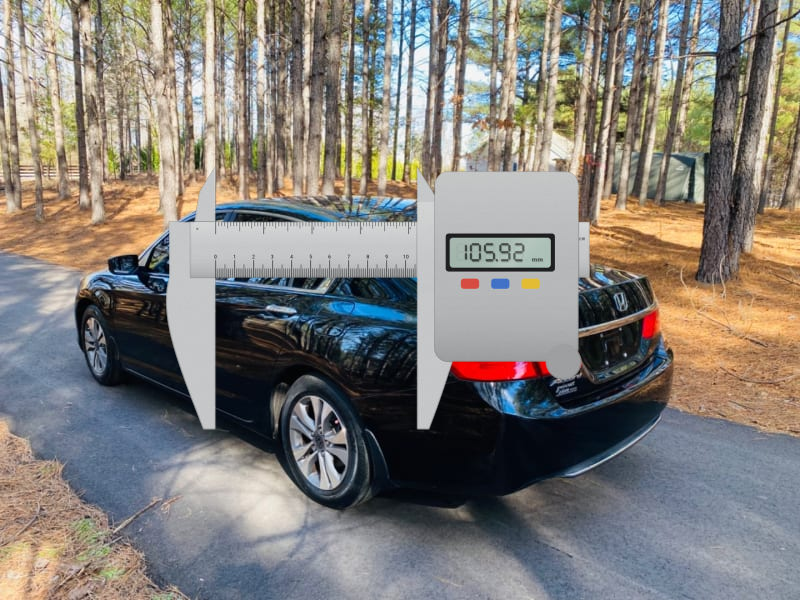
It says 105.92 mm
